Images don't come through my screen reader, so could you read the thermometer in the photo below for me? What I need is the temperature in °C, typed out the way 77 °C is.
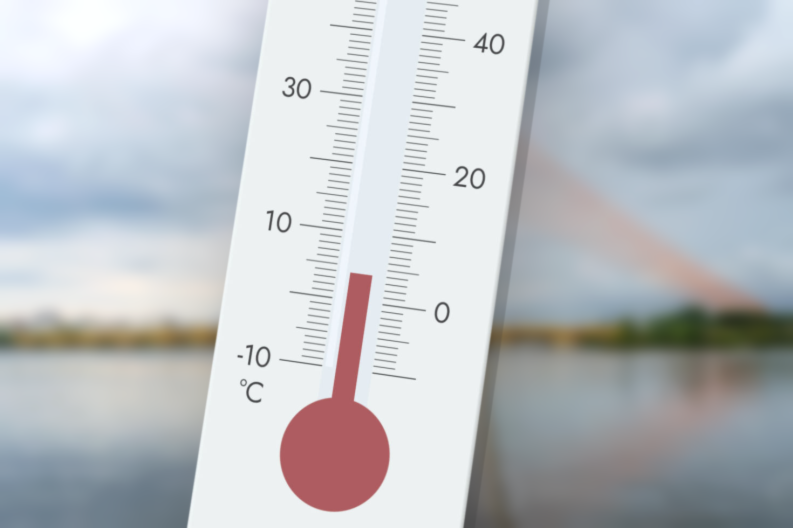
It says 4 °C
